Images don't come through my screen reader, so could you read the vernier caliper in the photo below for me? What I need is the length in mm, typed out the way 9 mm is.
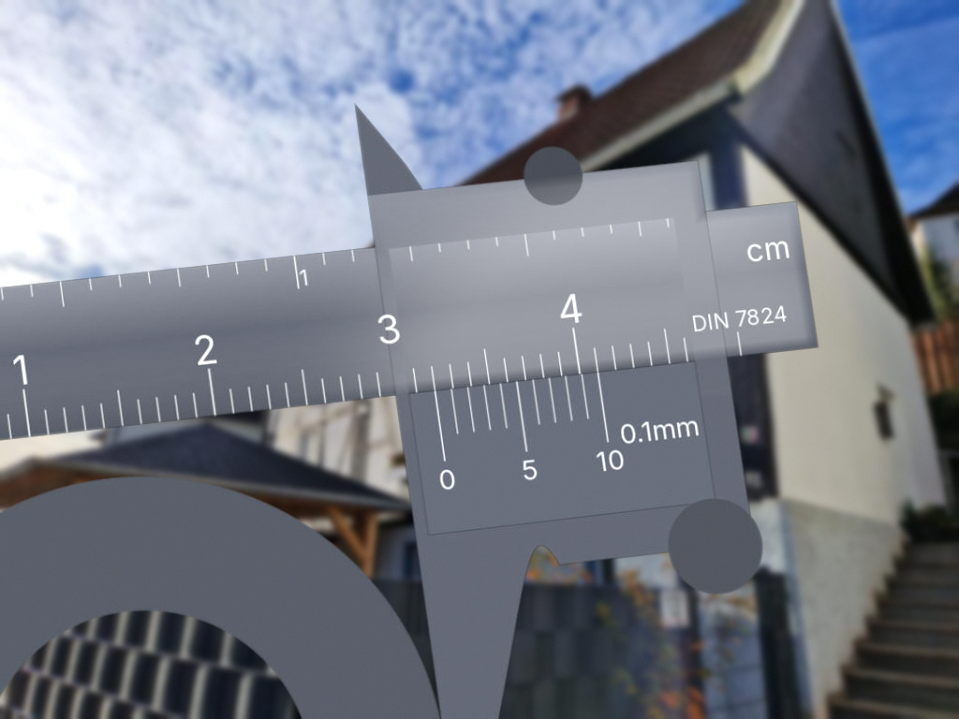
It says 32.0 mm
